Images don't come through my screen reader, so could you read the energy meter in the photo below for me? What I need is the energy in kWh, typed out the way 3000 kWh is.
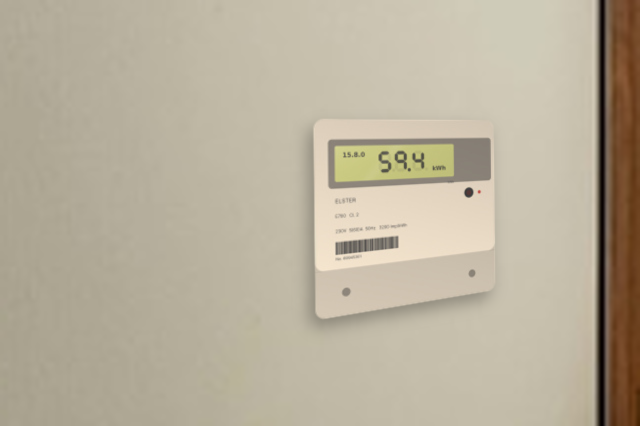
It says 59.4 kWh
